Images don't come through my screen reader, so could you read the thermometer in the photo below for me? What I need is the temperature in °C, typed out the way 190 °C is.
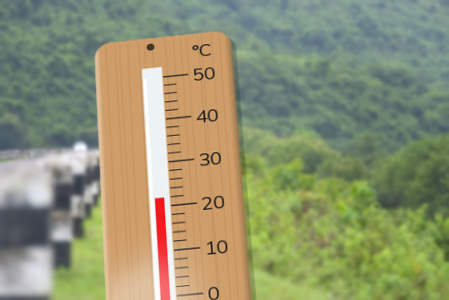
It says 22 °C
